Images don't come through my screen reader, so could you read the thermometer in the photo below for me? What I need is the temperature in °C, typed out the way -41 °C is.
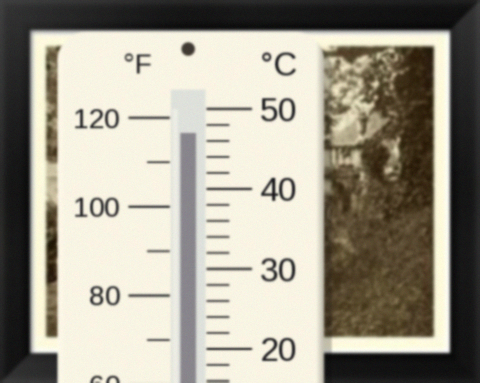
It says 47 °C
